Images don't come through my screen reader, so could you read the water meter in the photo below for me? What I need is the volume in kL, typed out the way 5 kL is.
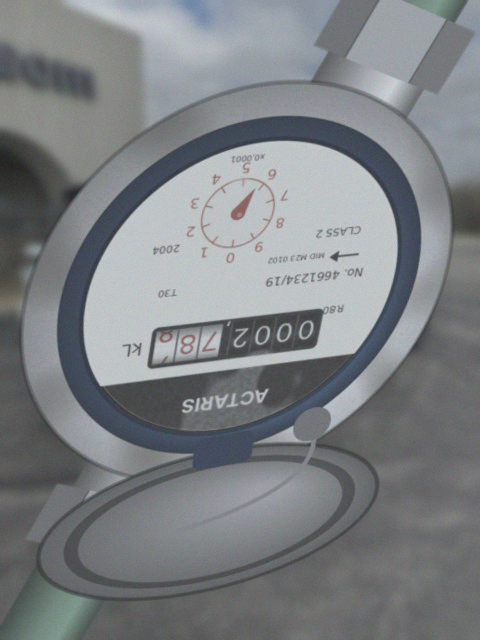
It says 2.7875 kL
